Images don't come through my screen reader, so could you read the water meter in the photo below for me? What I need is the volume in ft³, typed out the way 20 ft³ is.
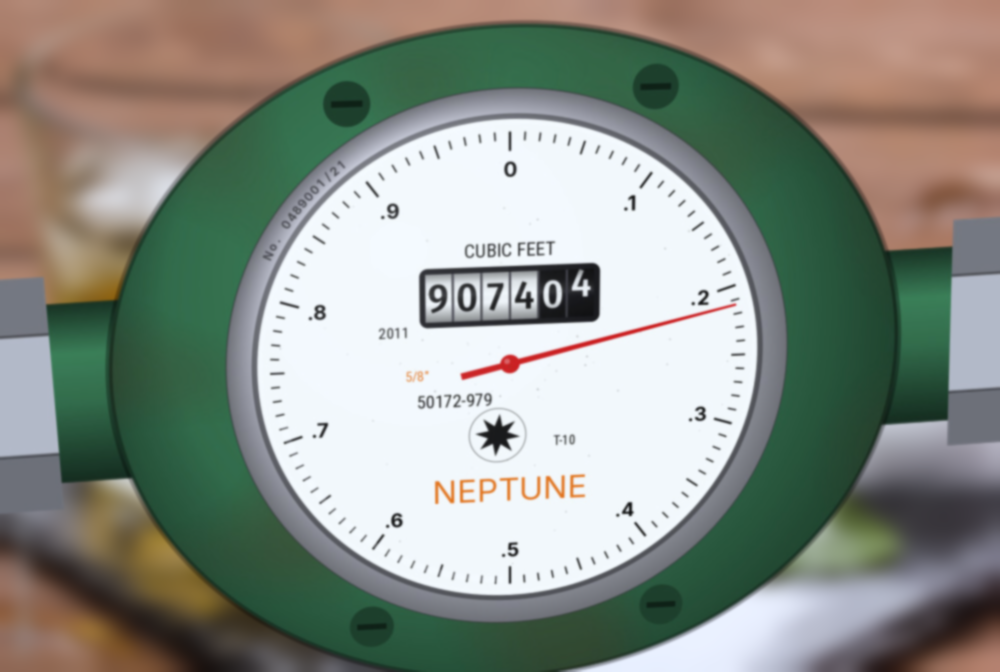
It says 907404.21 ft³
